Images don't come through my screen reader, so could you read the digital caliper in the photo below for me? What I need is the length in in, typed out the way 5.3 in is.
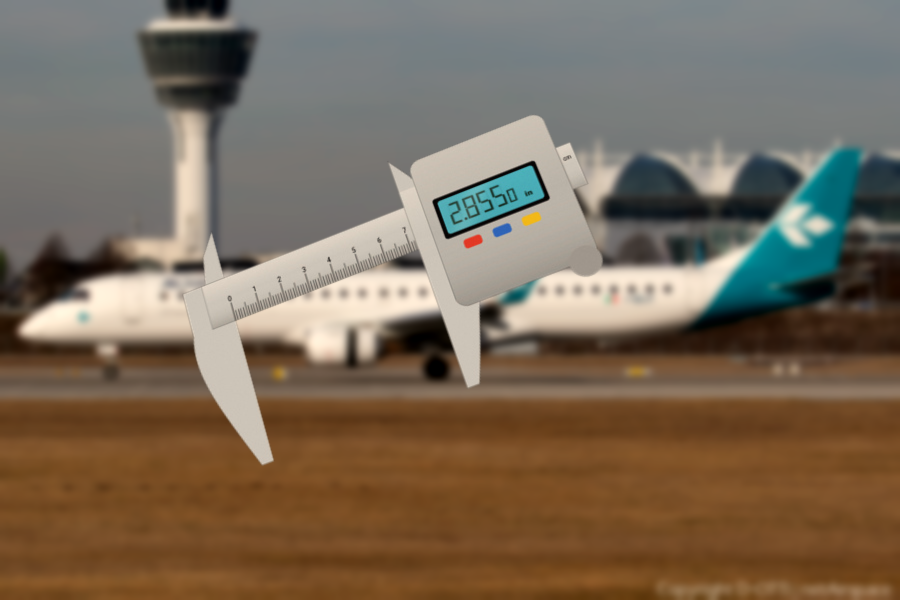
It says 2.8550 in
